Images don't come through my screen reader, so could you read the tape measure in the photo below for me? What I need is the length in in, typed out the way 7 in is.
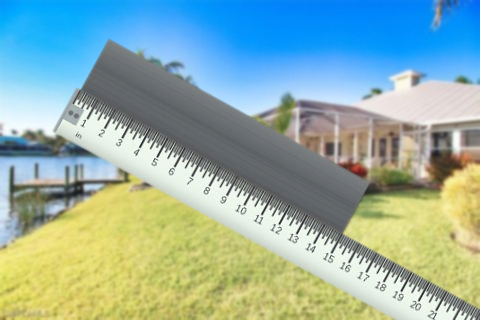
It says 15 in
